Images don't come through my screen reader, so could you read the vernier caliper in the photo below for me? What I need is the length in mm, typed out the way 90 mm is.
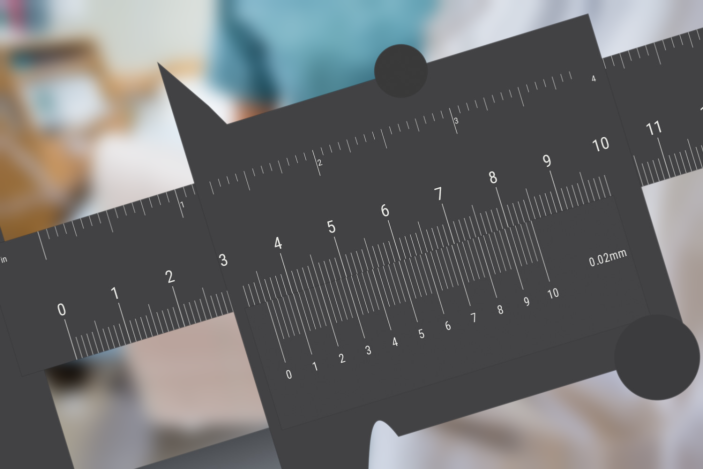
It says 35.2 mm
